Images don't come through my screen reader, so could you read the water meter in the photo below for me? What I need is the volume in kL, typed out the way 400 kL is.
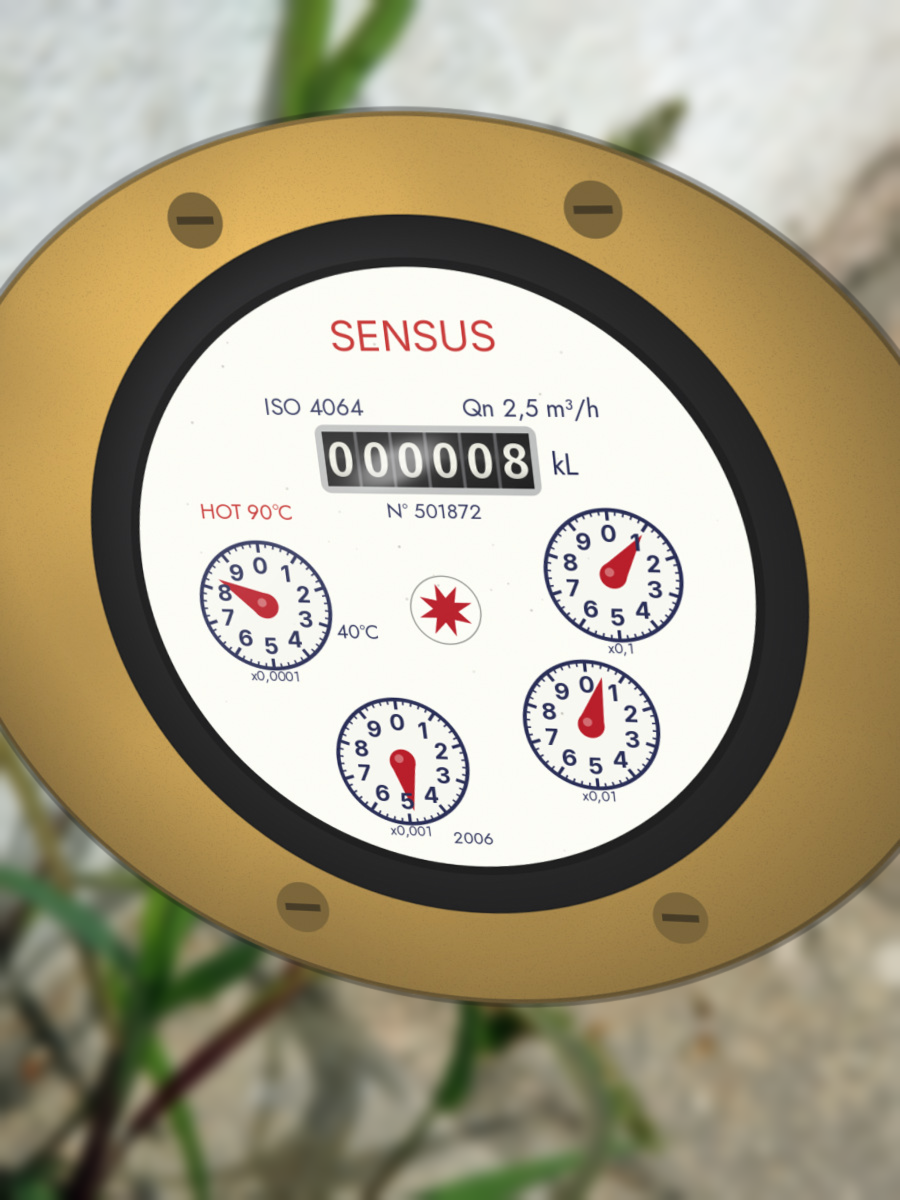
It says 8.1048 kL
